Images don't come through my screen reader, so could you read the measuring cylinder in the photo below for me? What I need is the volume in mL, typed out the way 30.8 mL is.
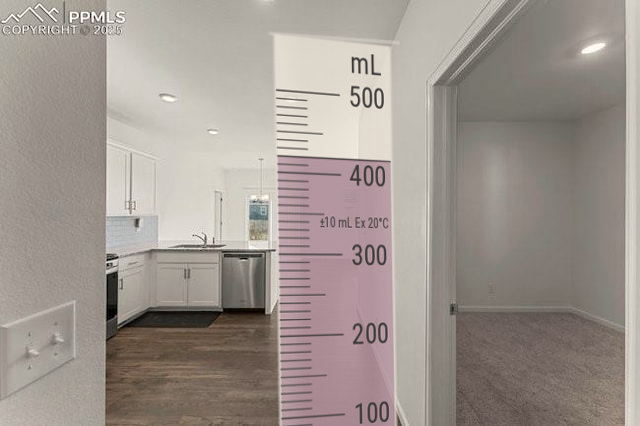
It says 420 mL
